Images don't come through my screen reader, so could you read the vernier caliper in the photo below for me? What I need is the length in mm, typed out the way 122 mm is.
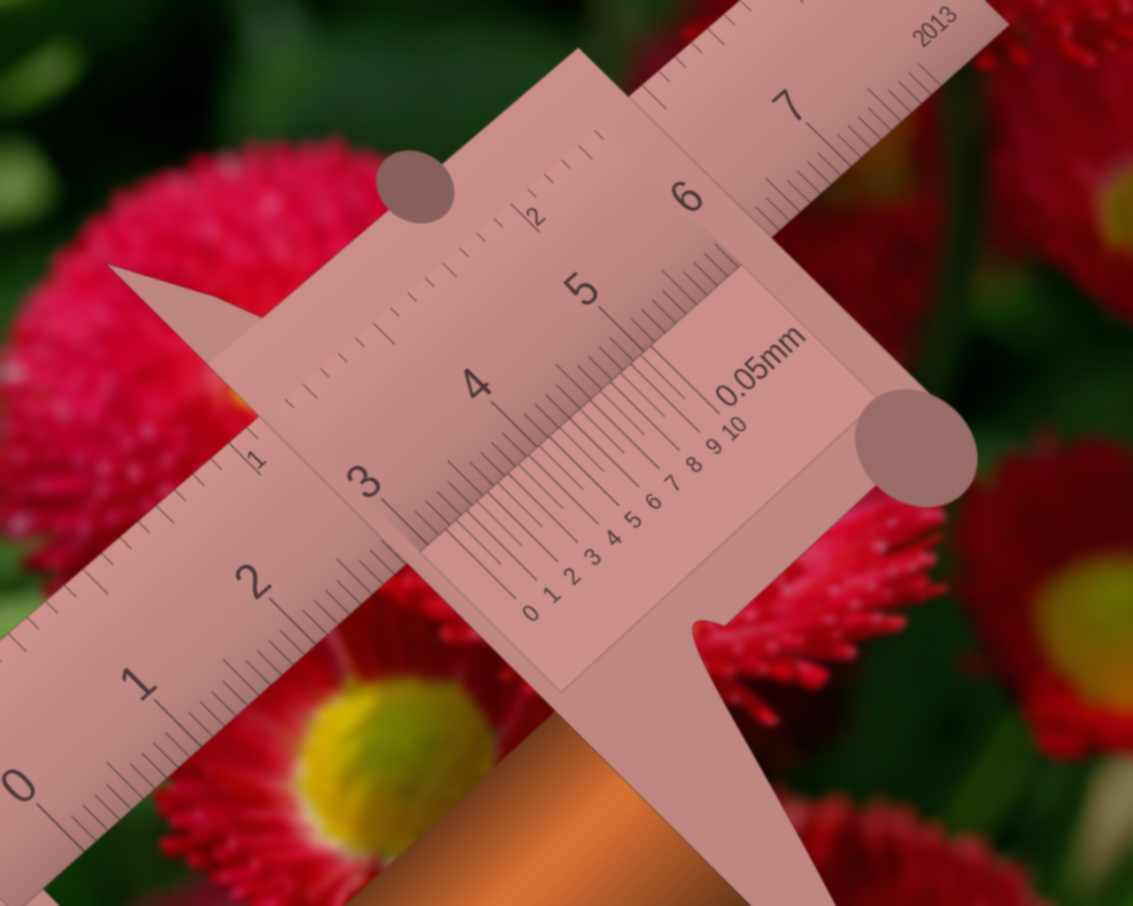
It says 31.6 mm
